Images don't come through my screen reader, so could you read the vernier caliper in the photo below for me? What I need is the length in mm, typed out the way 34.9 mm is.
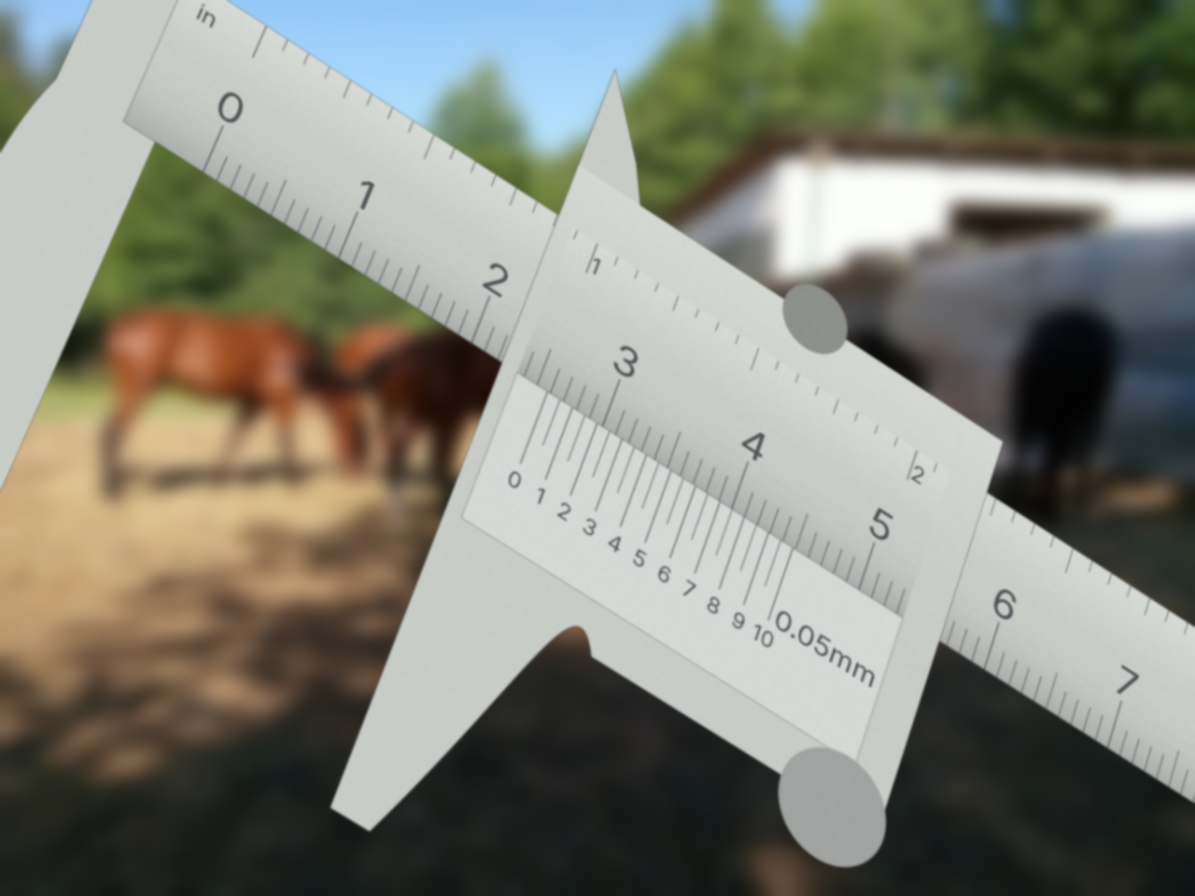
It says 25.8 mm
